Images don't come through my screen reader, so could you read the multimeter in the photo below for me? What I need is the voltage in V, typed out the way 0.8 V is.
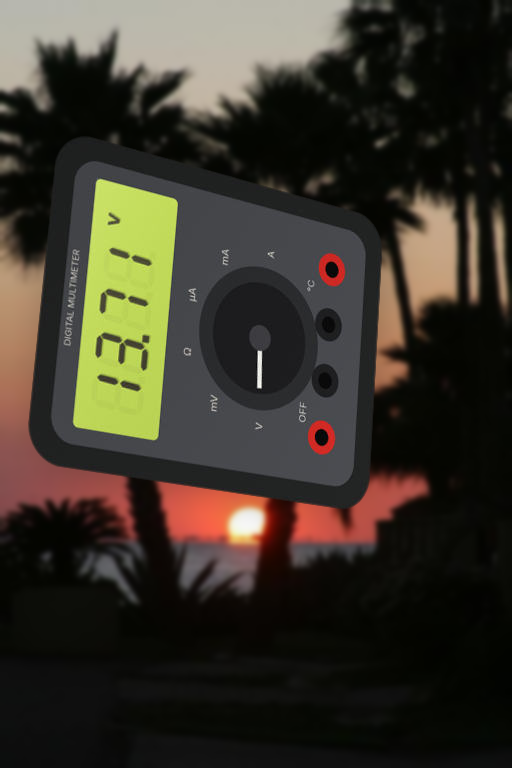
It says 13.71 V
